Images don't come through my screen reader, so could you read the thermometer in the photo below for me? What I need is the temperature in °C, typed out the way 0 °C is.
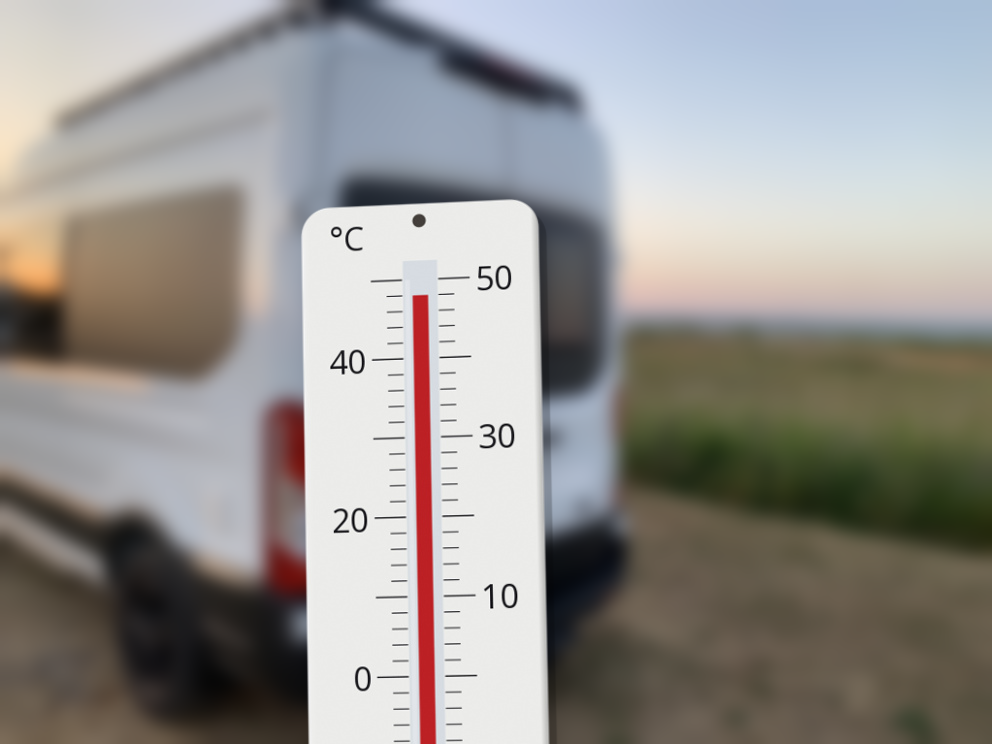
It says 48 °C
